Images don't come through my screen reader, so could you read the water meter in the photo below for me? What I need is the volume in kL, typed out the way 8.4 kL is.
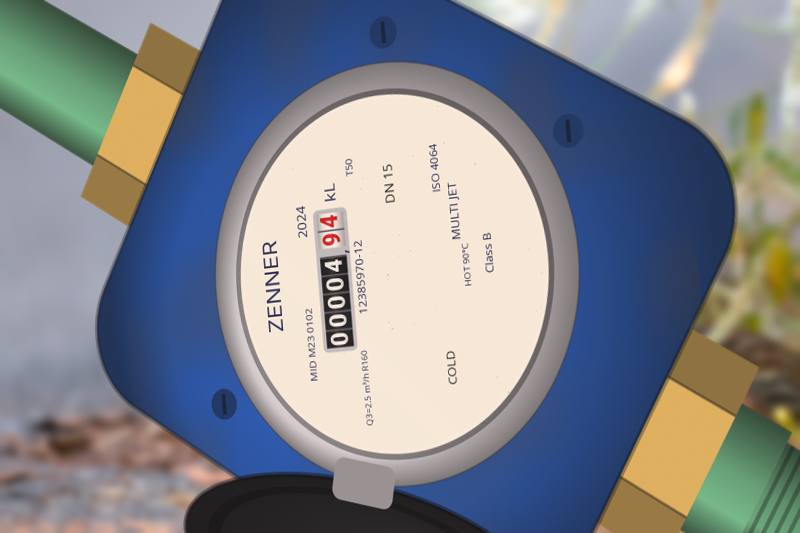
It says 4.94 kL
